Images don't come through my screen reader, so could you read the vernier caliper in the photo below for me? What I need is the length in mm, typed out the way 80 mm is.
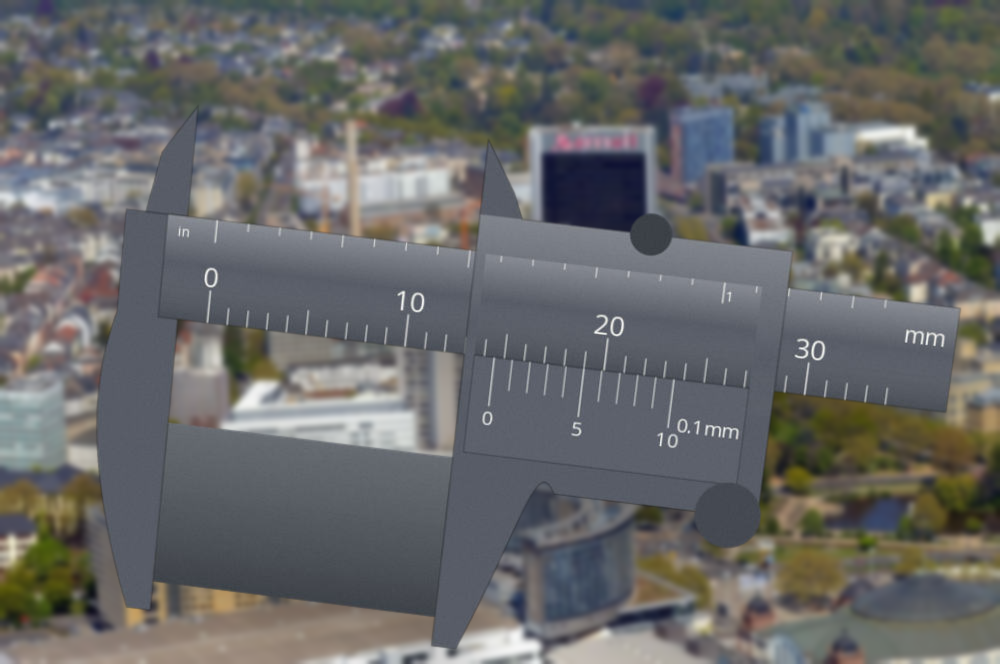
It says 14.5 mm
